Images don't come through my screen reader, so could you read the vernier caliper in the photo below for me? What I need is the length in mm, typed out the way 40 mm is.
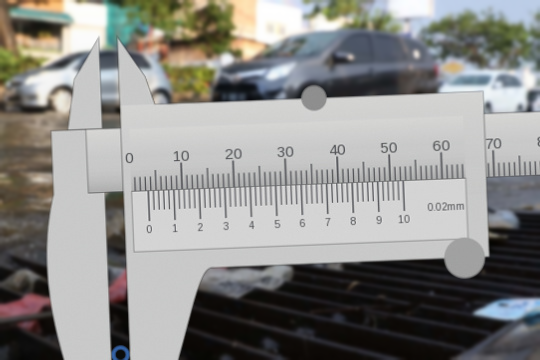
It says 3.5 mm
